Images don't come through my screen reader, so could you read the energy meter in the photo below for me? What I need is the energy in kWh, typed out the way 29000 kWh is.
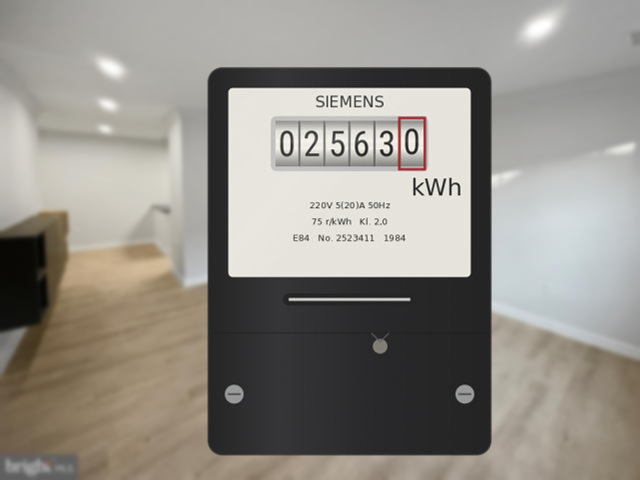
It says 2563.0 kWh
